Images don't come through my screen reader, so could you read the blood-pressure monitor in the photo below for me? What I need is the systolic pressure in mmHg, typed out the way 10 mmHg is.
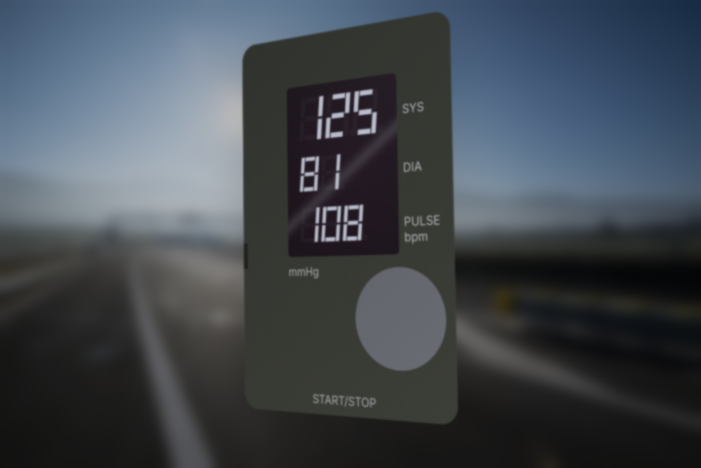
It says 125 mmHg
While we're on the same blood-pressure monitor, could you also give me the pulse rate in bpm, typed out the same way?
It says 108 bpm
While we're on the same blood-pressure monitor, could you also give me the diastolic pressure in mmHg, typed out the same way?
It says 81 mmHg
